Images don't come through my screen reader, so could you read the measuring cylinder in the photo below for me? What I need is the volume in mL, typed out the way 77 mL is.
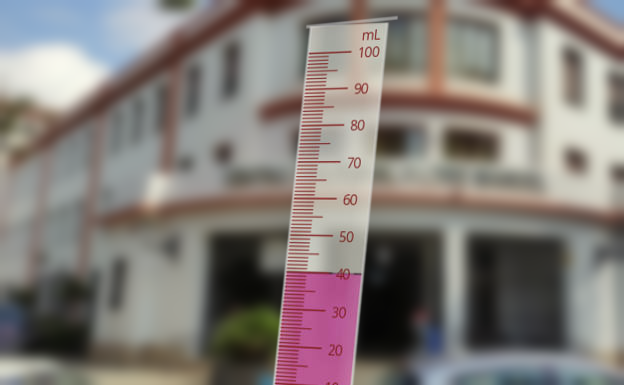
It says 40 mL
